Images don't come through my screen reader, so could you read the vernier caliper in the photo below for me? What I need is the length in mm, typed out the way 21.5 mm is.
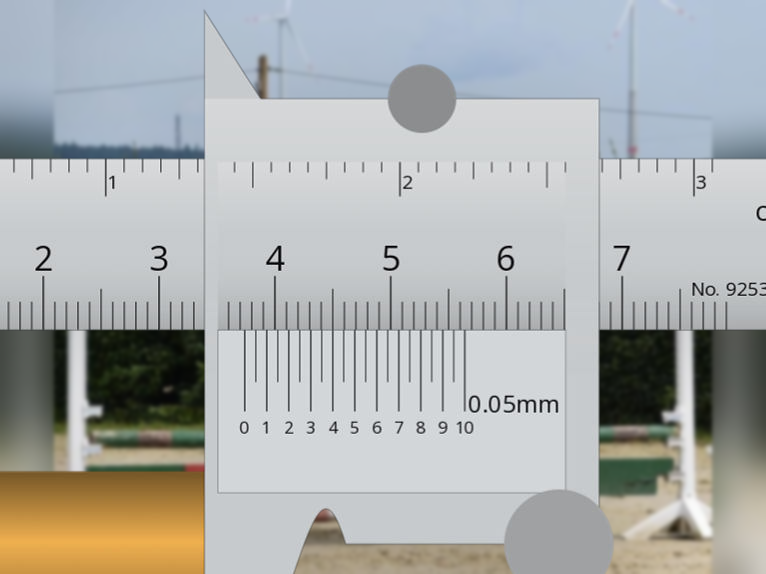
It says 37.4 mm
